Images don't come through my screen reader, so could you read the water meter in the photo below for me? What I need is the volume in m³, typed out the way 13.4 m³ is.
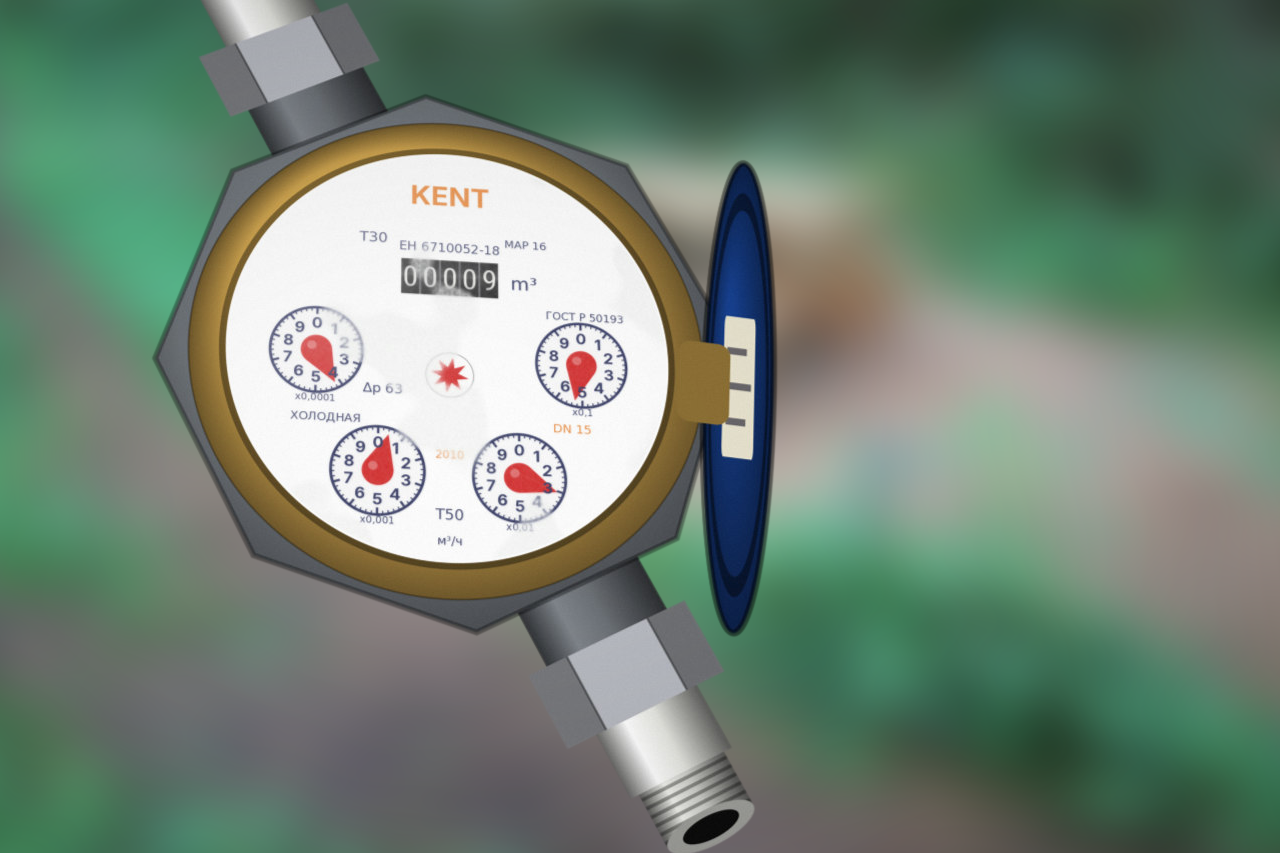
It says 9.5304 m³
